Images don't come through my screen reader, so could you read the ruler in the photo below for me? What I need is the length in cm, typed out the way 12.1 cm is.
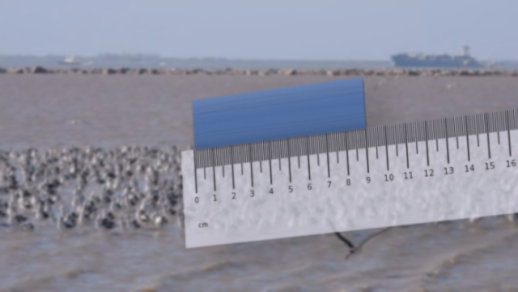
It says 9 cm
